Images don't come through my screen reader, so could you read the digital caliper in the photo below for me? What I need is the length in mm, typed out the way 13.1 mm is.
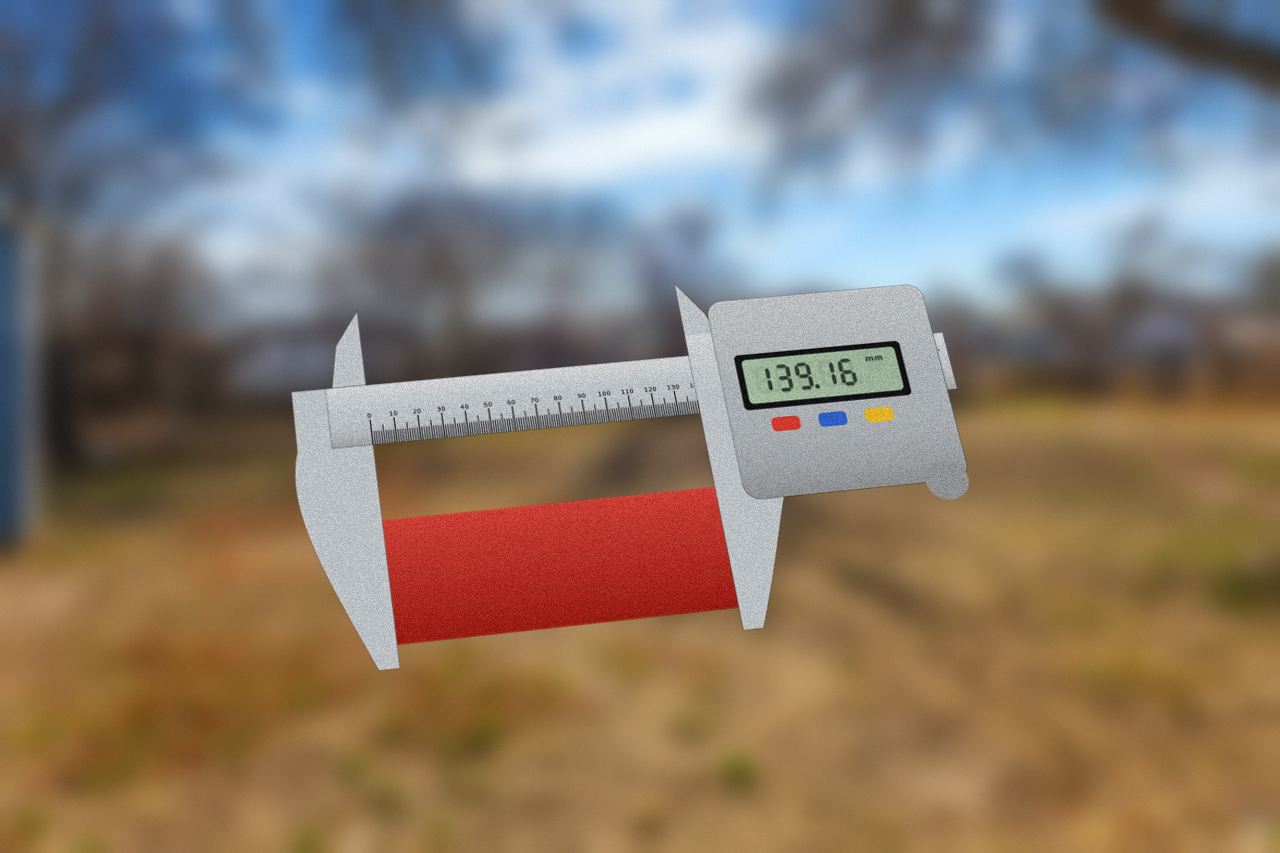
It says 139.16 mm
